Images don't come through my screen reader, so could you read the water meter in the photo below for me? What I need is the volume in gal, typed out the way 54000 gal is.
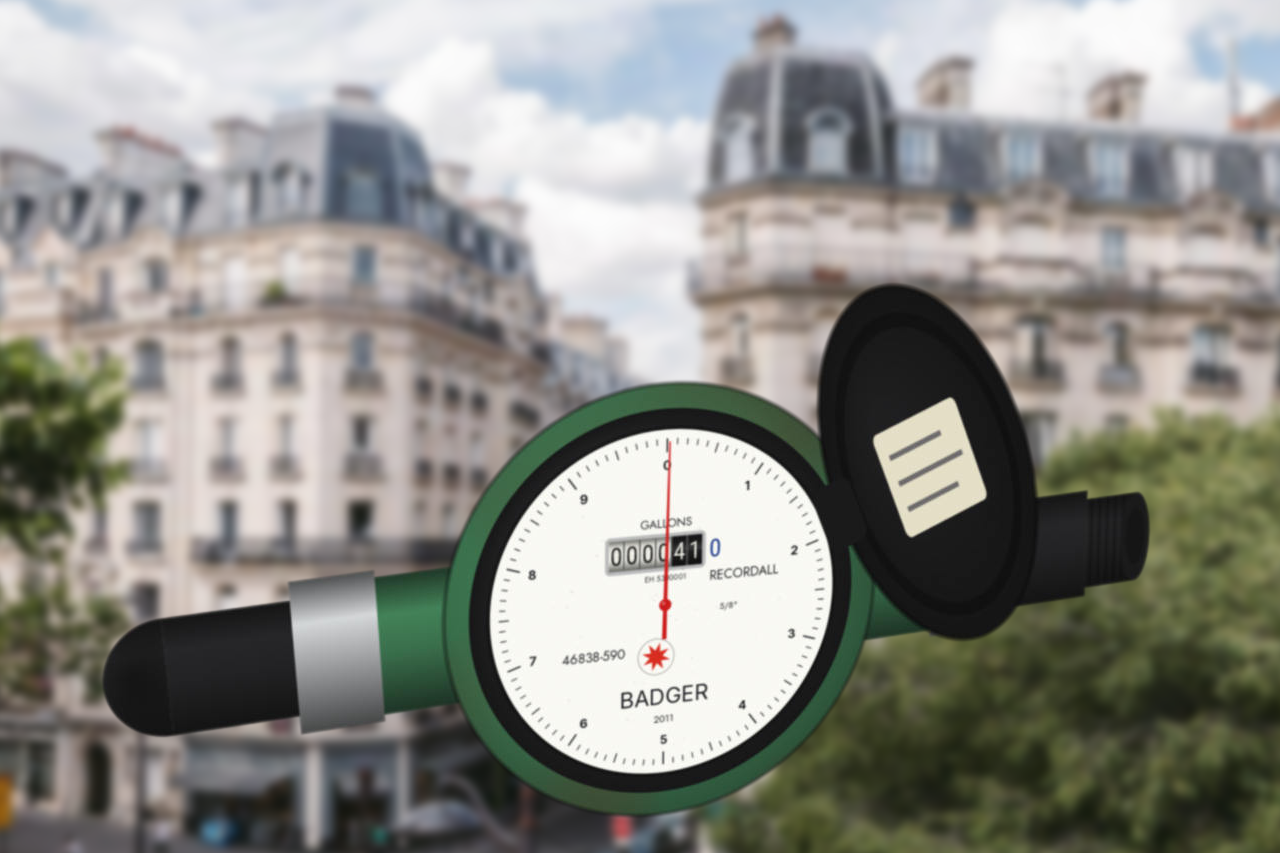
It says 410.0 gal
